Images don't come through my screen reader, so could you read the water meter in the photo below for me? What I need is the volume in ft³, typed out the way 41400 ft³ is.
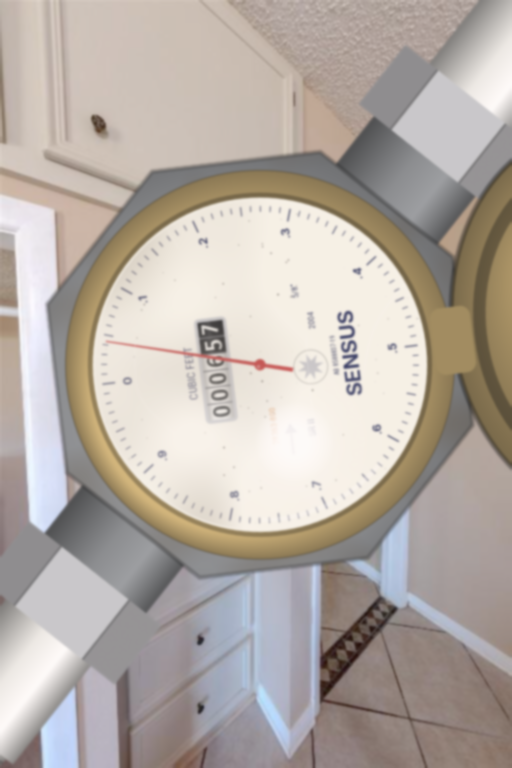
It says 657.04 ft³
